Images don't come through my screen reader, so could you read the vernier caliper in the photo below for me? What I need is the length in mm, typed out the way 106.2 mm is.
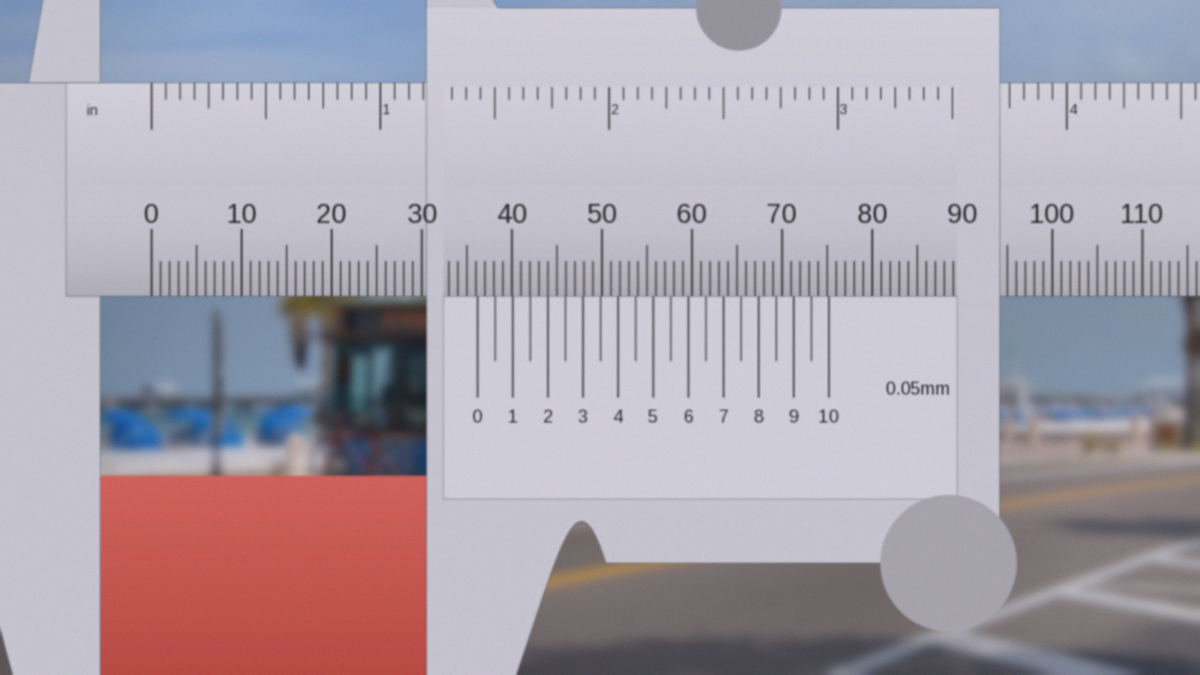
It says 36.2 mm
